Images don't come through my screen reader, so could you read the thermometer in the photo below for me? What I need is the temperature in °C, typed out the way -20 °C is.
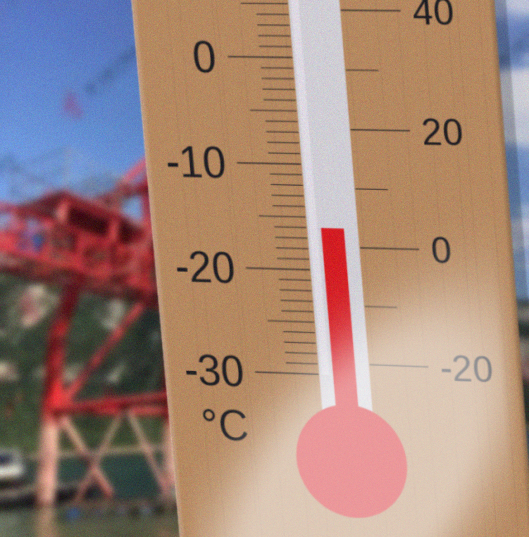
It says -16 °C
